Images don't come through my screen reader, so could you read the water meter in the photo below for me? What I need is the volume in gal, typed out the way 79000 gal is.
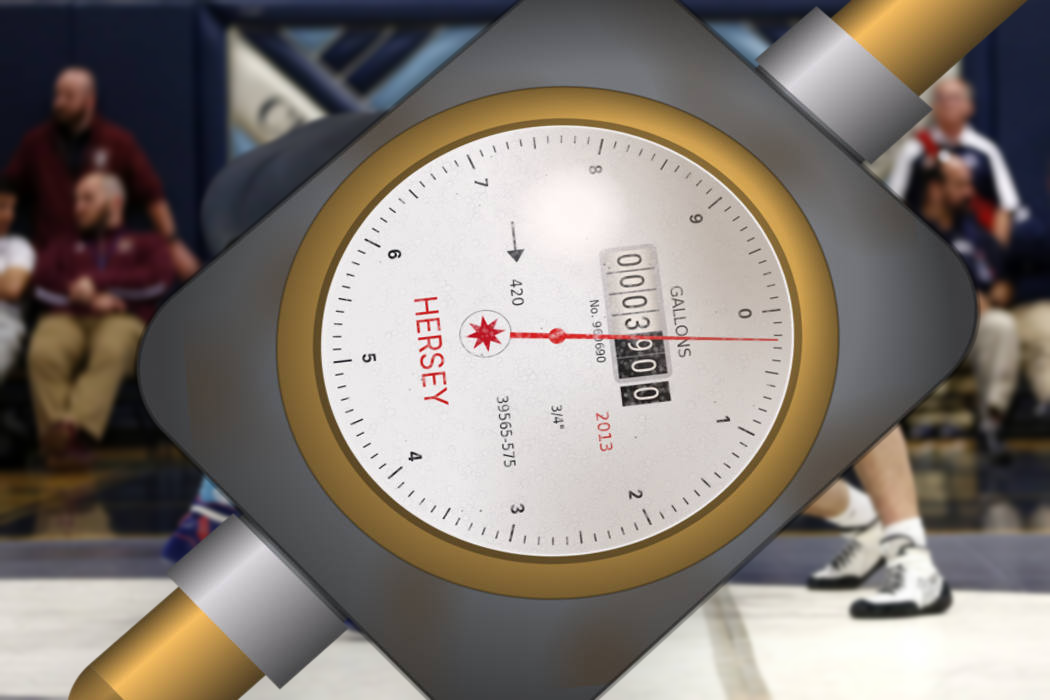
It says 3900.2 gal
